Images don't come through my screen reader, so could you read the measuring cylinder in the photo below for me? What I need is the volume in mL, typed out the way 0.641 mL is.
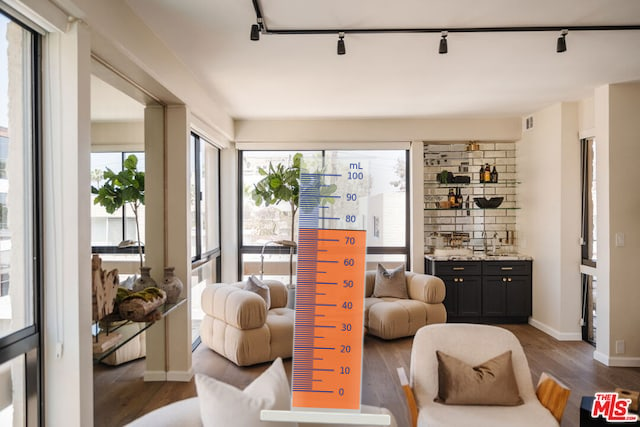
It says 75 mL
